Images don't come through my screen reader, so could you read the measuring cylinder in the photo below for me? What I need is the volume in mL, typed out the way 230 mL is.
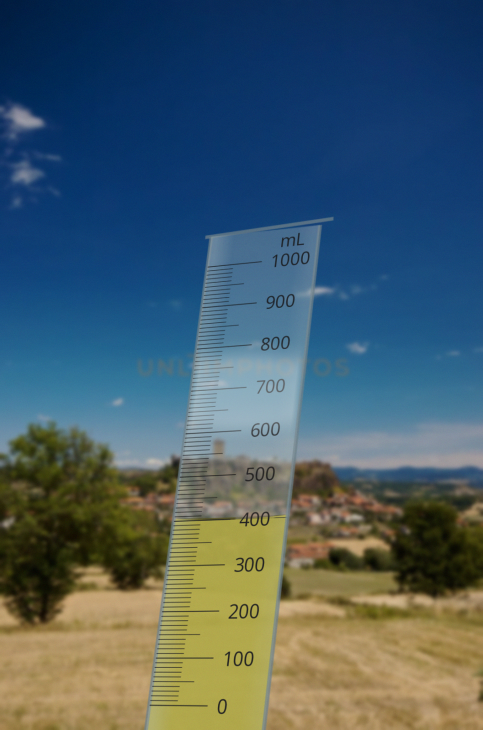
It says 400 mL
